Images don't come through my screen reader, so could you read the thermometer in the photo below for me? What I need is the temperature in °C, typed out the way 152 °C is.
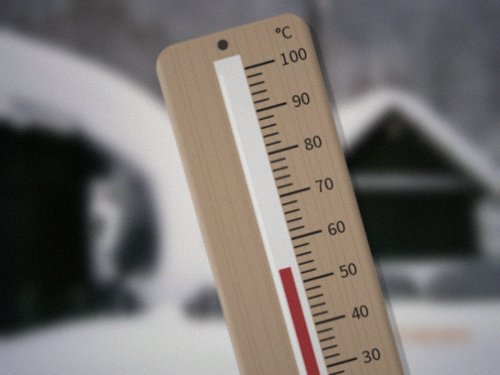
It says 54 °C
